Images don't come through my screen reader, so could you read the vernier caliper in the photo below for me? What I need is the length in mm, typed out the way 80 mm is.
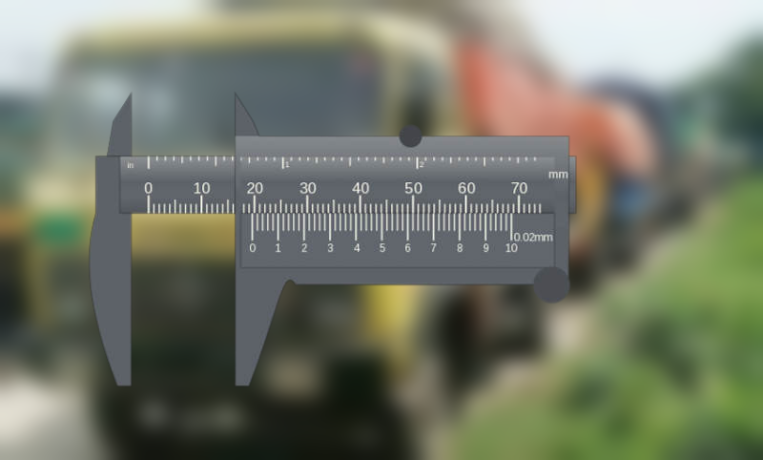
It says 19.6 mm
